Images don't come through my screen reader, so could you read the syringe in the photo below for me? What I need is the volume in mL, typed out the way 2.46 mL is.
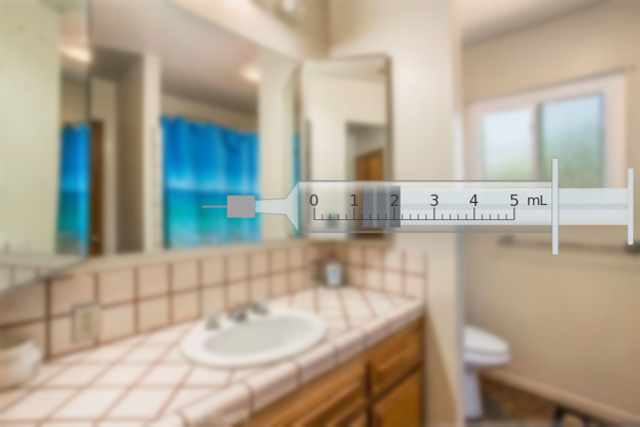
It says 1.2 mL
